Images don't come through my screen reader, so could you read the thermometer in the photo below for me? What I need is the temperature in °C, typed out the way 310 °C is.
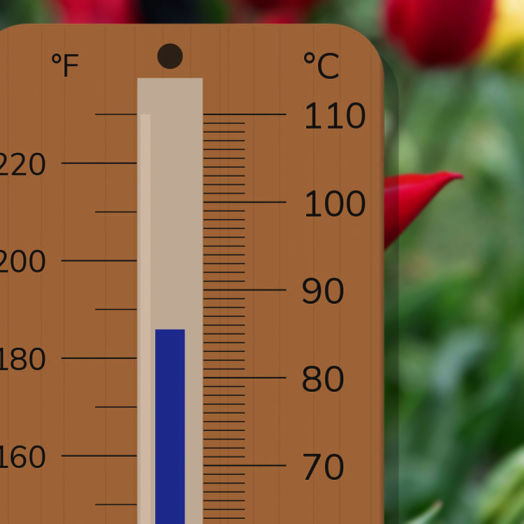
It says 85.5 °C
